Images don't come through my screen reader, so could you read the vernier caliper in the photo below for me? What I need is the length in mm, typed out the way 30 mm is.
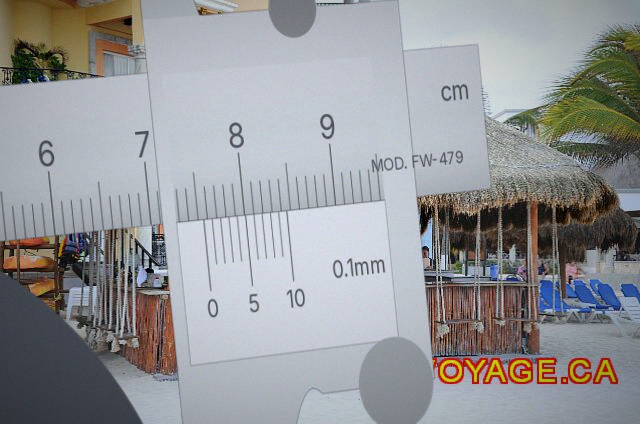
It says 75.6 mm
